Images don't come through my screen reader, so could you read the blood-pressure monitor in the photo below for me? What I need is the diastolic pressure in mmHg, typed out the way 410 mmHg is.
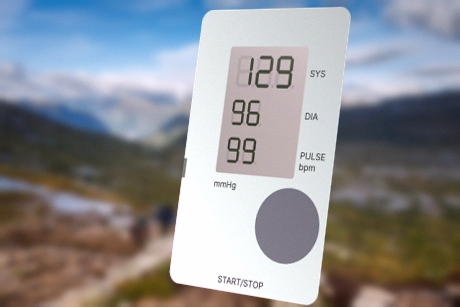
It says 96 mmHg
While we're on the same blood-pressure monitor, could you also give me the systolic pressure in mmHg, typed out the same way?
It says 129 mmHg
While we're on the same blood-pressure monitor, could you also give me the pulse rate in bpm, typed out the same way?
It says 99 bpm
